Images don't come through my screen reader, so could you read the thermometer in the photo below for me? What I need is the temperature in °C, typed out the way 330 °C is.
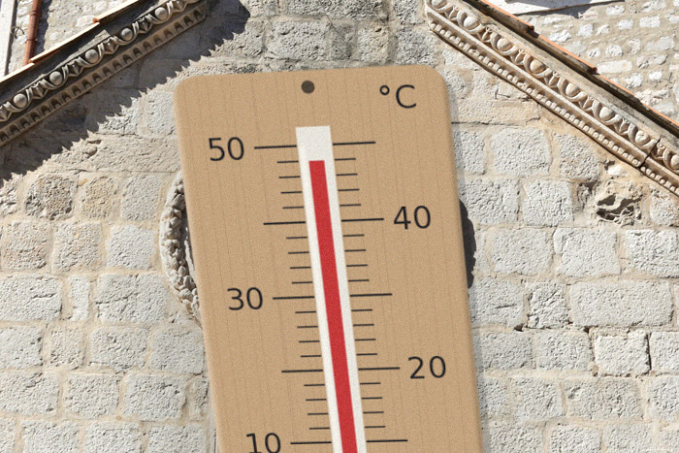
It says 48 °C
